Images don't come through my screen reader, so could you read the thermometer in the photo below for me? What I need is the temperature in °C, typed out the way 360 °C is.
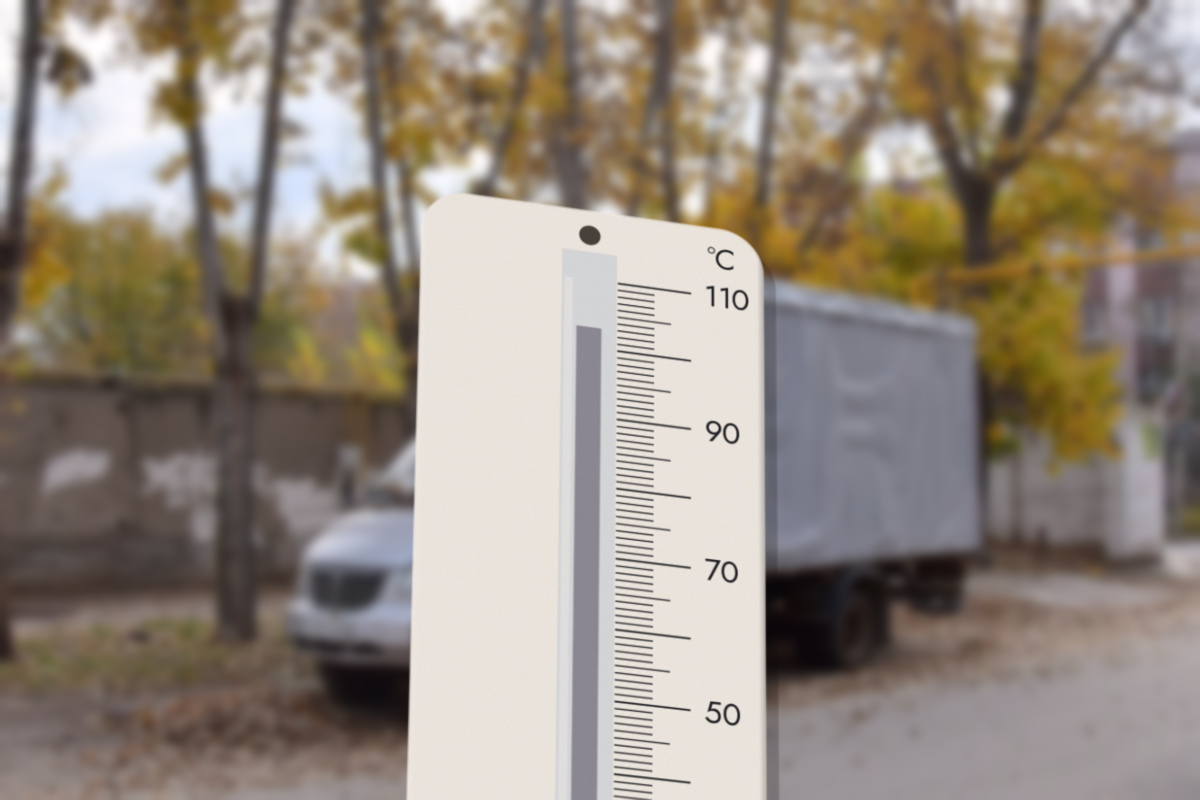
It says 103 °C
